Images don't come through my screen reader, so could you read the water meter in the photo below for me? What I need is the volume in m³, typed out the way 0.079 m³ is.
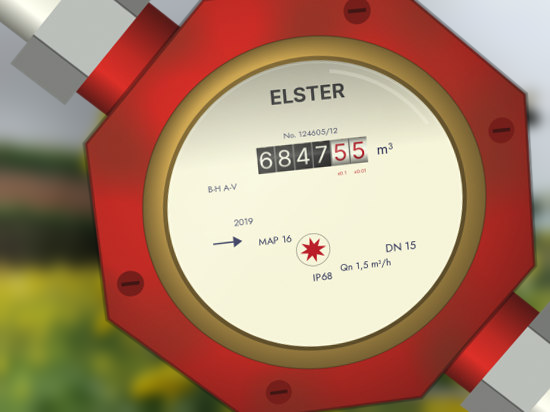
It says 6847.55 m³
